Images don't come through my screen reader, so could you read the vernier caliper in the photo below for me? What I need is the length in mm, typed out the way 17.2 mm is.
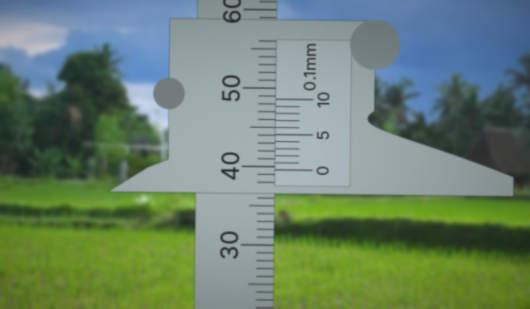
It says 39.6 mm
